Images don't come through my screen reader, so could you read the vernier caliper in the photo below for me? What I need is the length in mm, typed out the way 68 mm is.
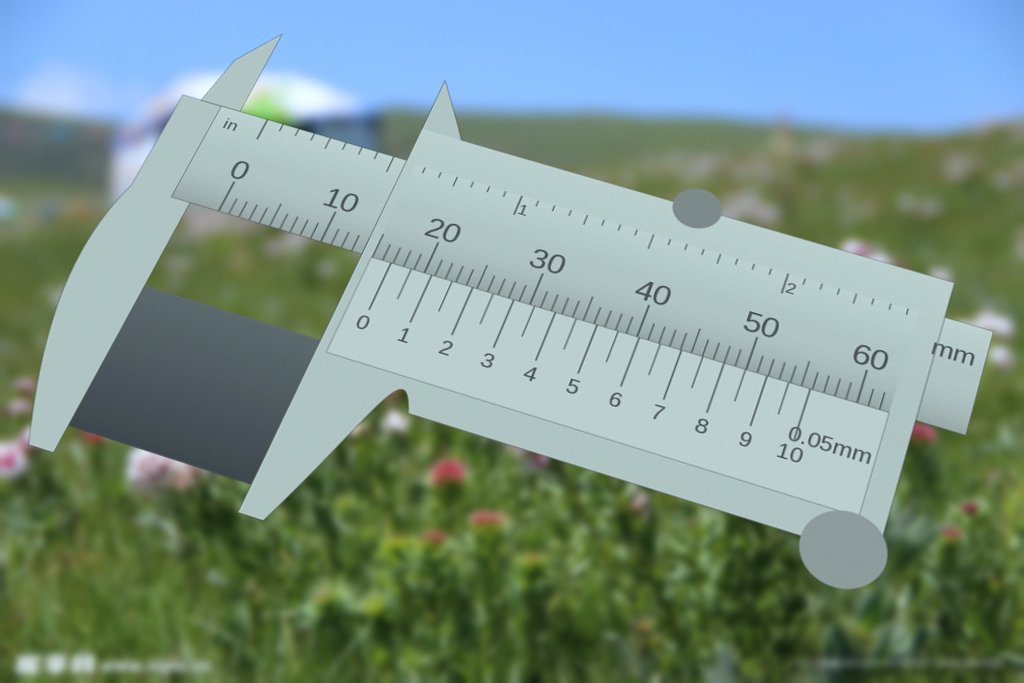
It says 16.8 mm
